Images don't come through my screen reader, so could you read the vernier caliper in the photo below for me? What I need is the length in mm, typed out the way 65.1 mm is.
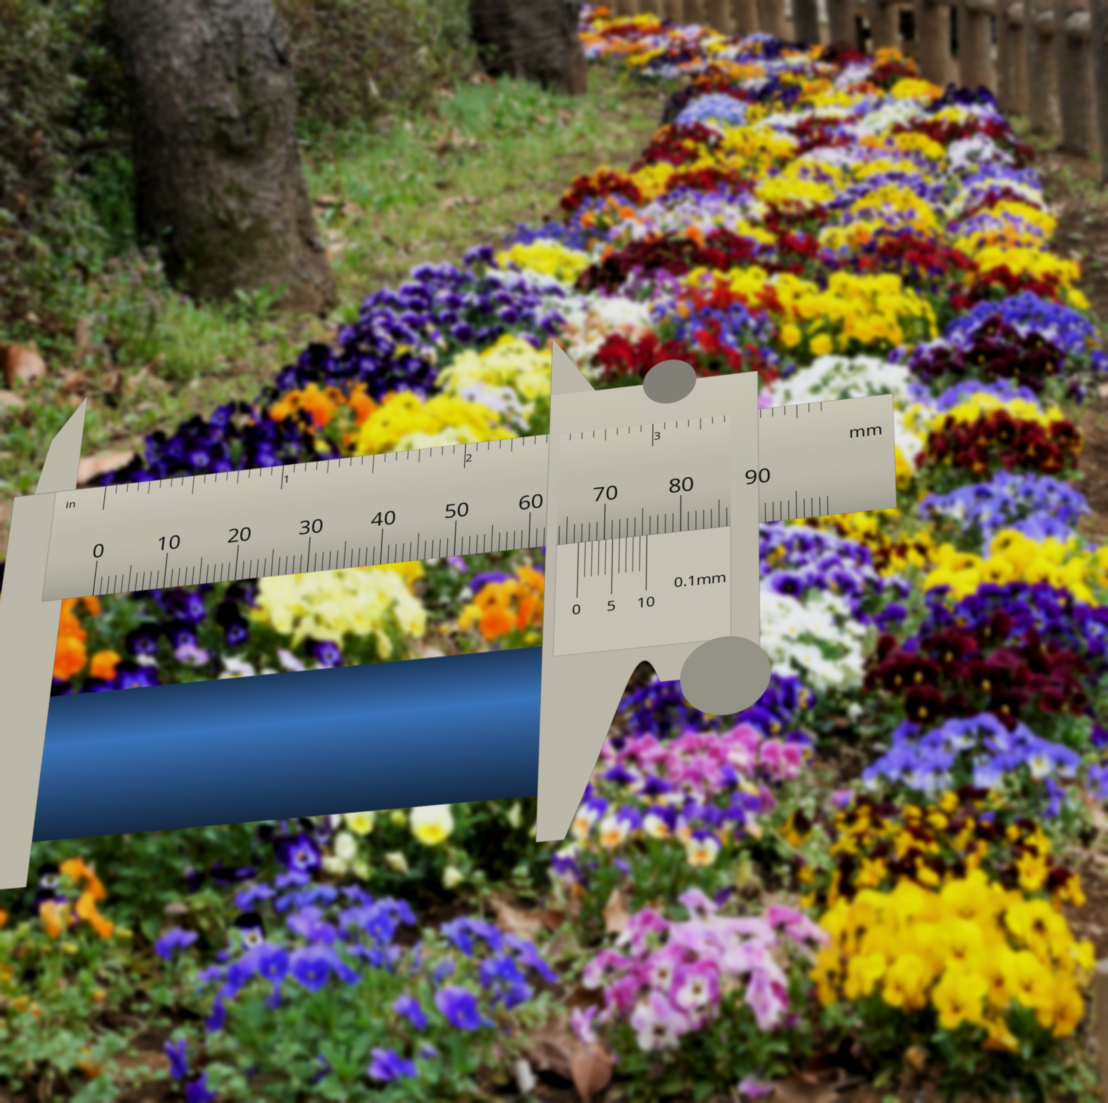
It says 66.6 mm
